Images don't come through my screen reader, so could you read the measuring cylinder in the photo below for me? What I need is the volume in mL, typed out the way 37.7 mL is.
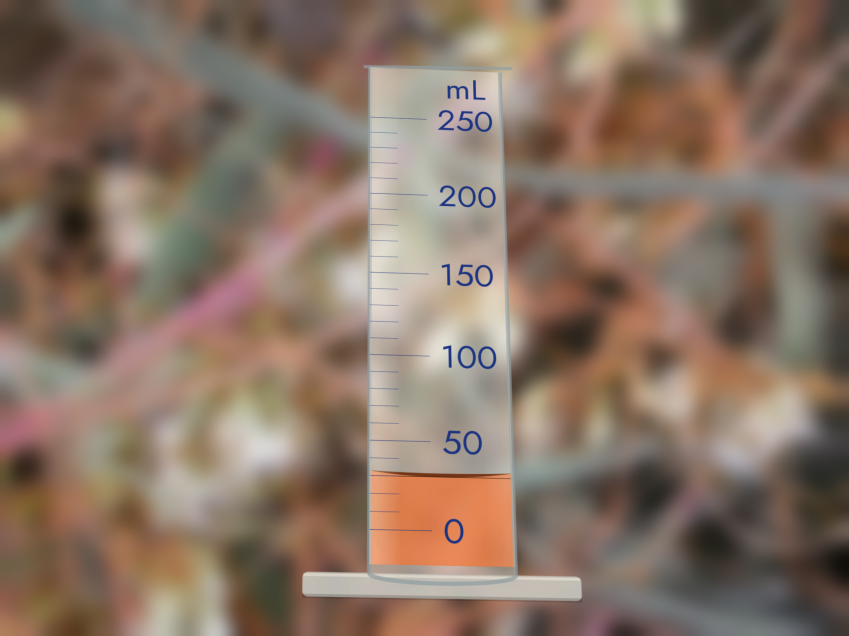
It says 30 mL
